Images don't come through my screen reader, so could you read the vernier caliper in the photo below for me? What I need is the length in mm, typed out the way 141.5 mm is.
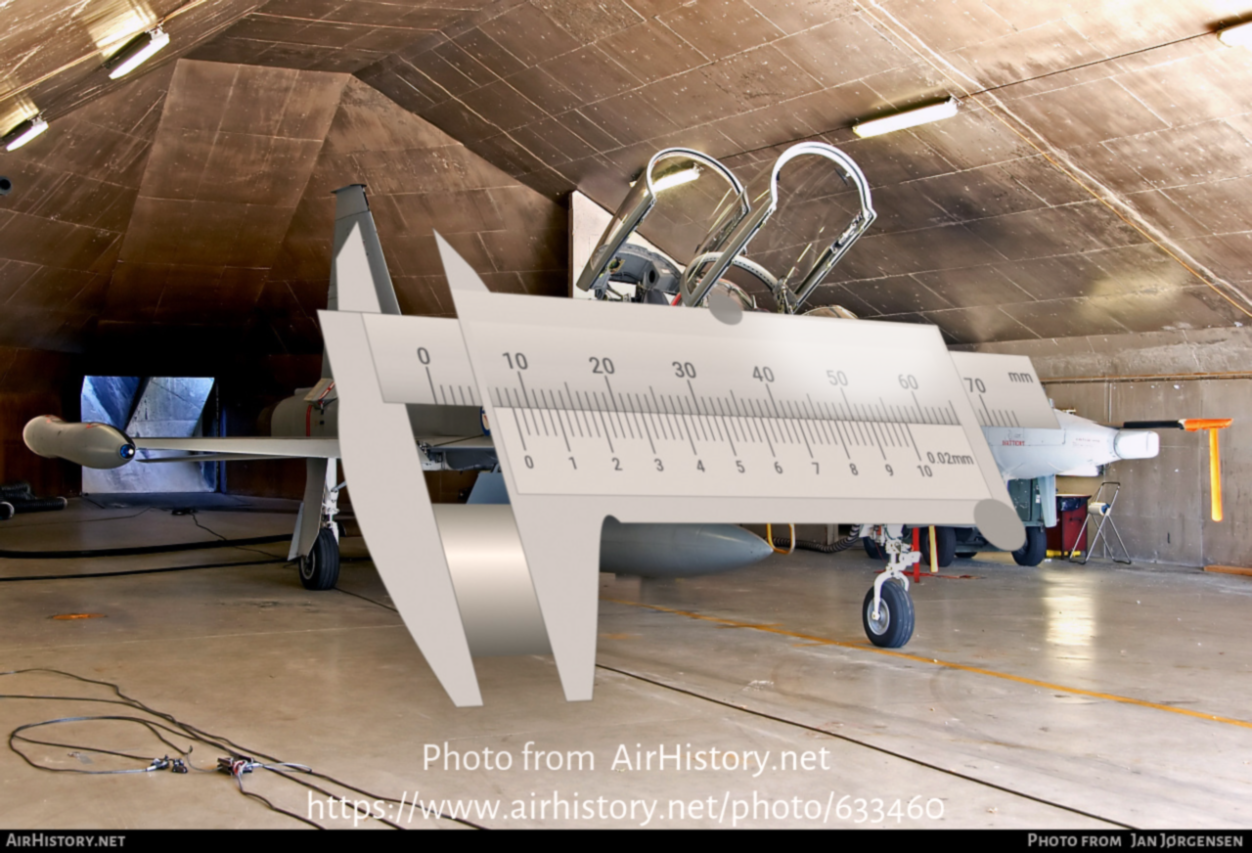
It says 8.2 mm
